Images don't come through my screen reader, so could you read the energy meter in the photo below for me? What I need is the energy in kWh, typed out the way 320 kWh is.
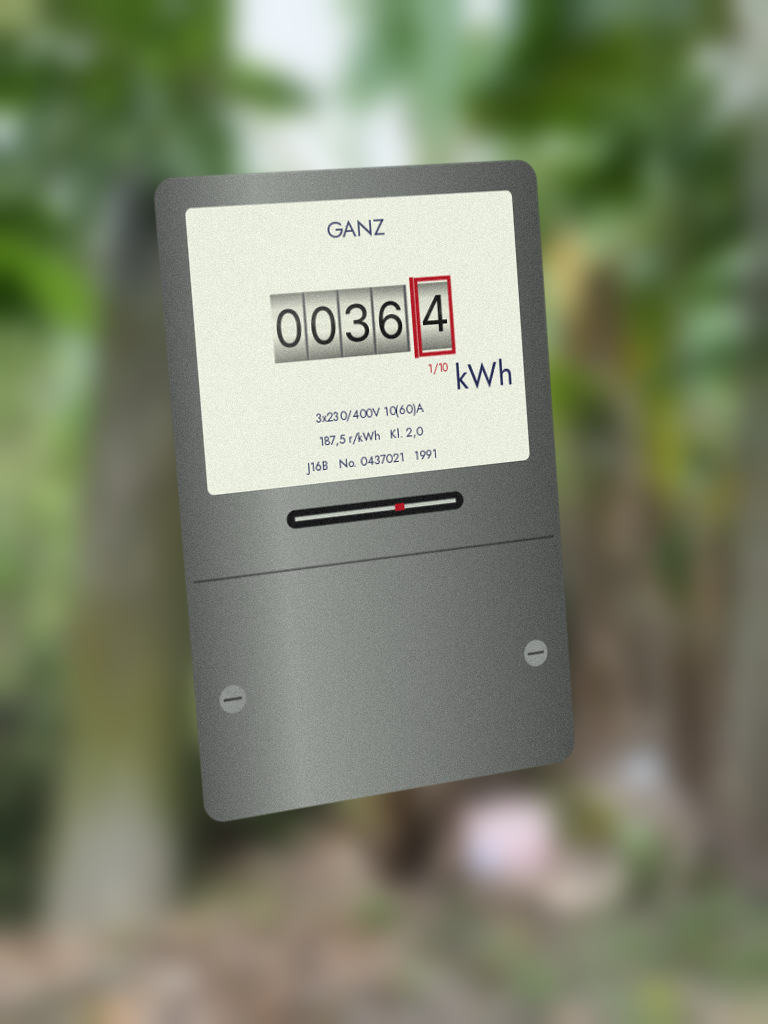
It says 36.4 kWh
